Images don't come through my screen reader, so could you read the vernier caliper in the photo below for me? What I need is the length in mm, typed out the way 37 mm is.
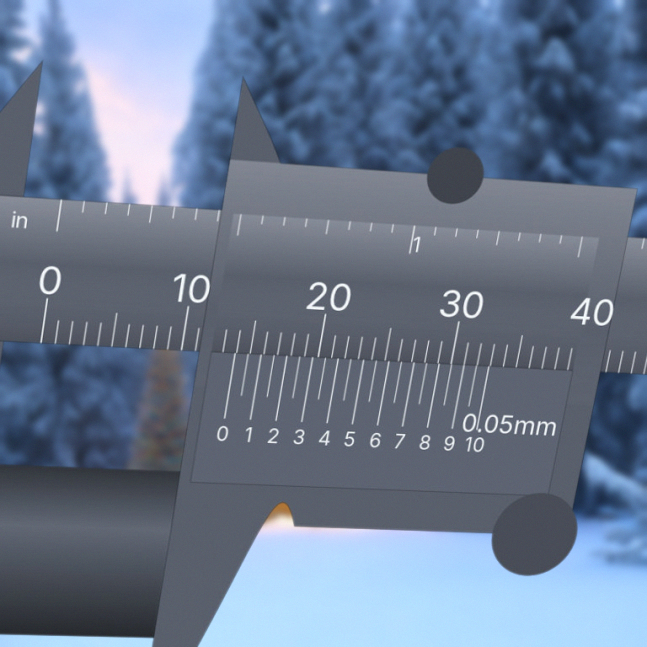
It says 13.9 mm
